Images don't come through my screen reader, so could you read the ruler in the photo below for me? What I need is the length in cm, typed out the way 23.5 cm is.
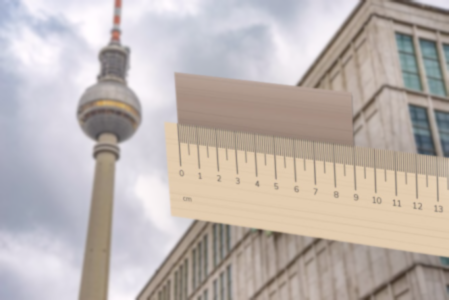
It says 9 cm
